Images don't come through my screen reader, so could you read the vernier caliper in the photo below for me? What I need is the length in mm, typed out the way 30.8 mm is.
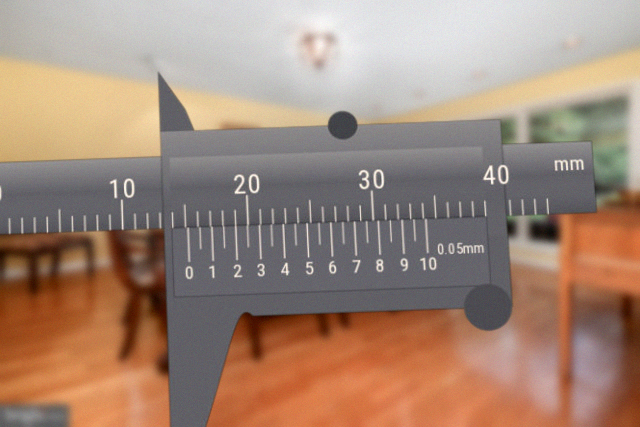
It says 15.2 mm
